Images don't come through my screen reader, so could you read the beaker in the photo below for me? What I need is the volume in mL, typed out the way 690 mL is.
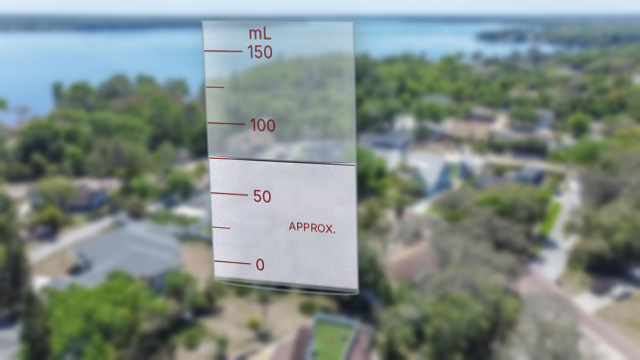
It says 75 mL
